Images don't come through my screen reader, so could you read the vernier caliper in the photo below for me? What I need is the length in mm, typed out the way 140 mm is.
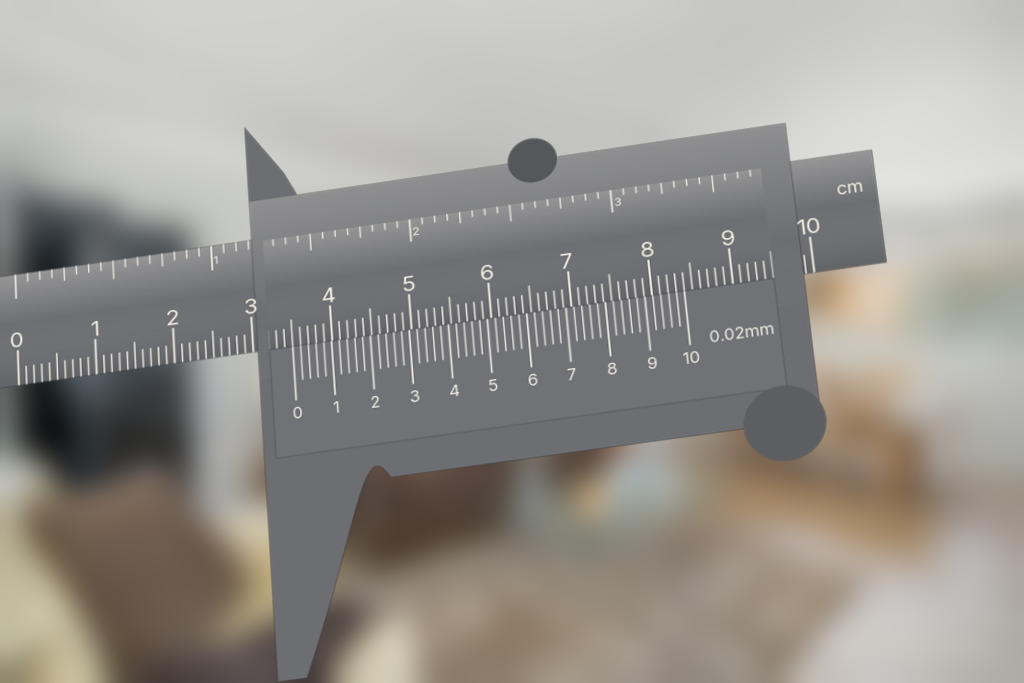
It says 35.0 mm
